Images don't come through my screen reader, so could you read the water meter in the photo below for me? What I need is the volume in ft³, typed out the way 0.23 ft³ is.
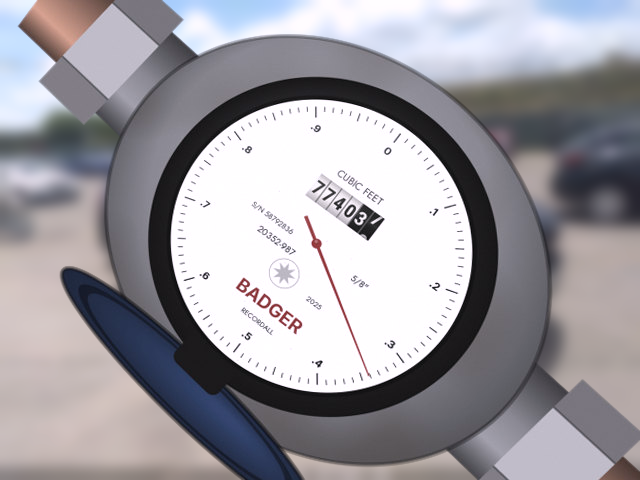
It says 774037.34 ft³
